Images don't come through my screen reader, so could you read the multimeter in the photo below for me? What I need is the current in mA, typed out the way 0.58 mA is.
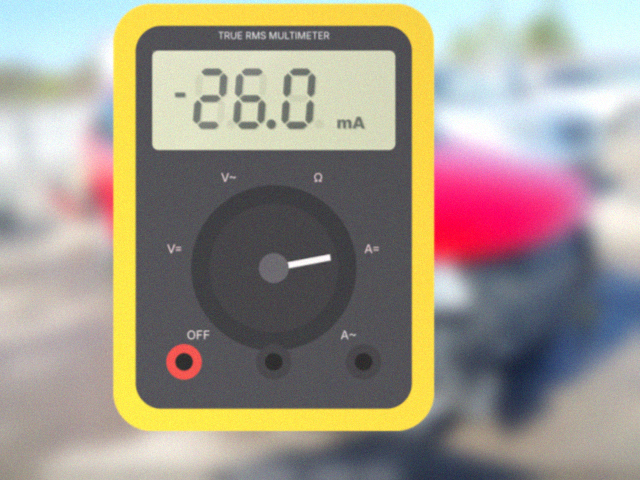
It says -26.0 mA
